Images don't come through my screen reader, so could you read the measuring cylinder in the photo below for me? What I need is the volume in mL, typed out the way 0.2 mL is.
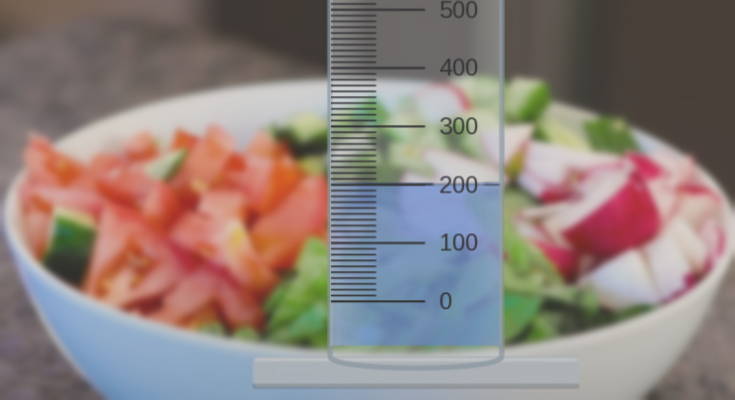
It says 200 mL
